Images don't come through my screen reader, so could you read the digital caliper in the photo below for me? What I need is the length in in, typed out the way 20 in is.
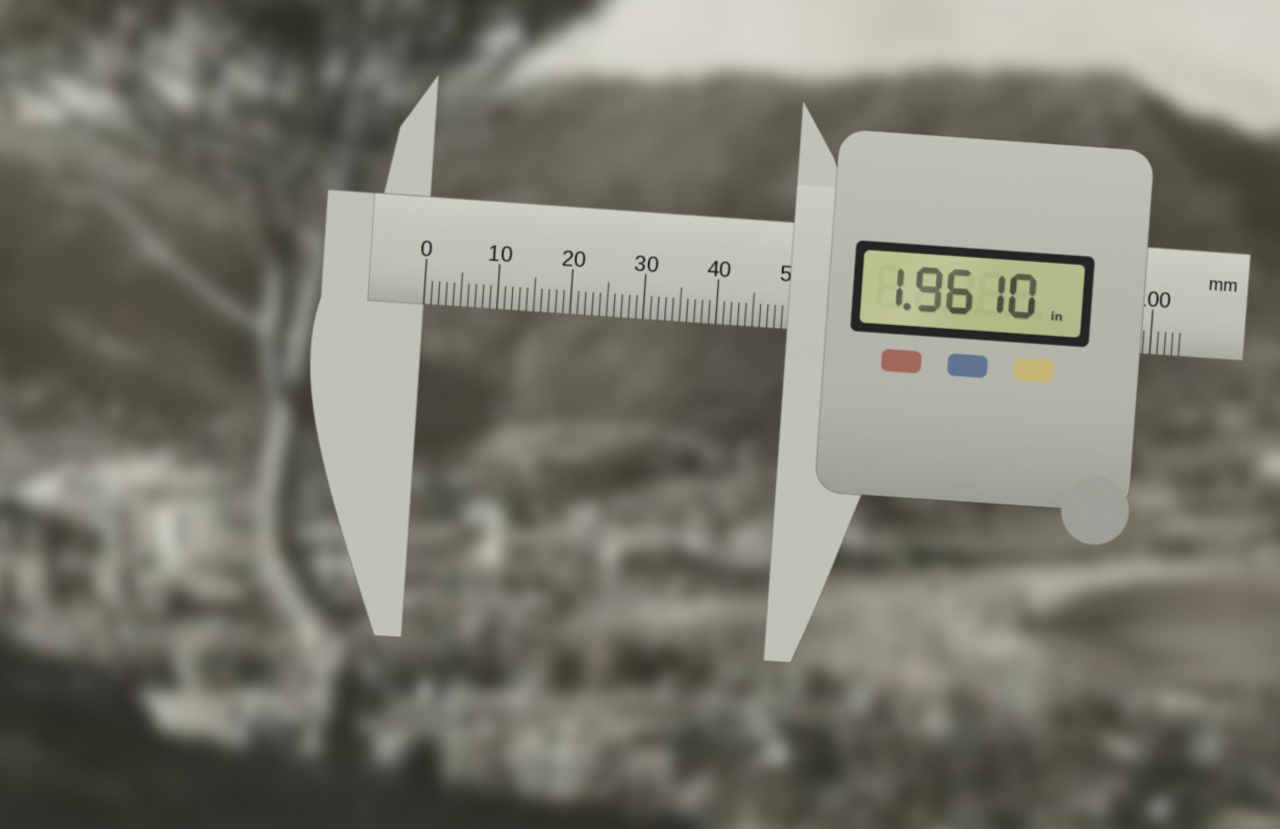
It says 1.9610 in
